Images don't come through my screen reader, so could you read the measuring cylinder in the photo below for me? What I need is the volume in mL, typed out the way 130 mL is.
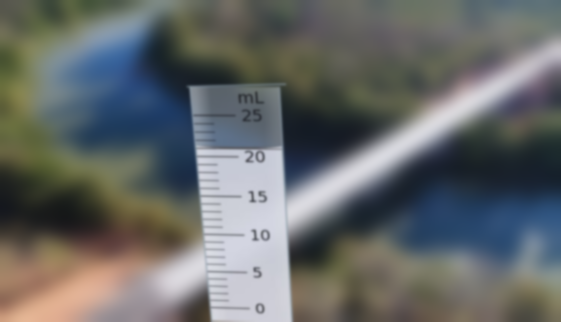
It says 21 mL
